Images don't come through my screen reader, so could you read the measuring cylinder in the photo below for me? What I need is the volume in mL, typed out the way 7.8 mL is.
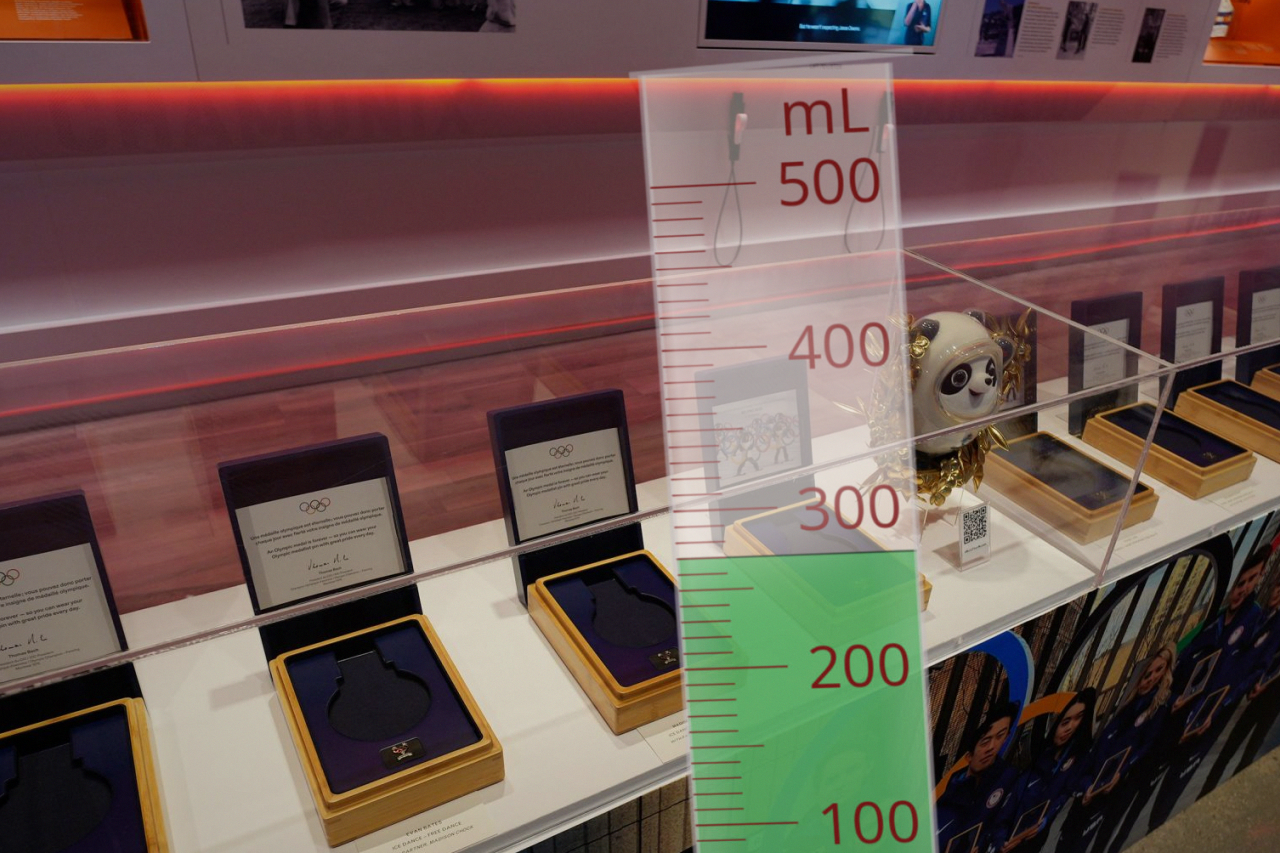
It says 270 mL
